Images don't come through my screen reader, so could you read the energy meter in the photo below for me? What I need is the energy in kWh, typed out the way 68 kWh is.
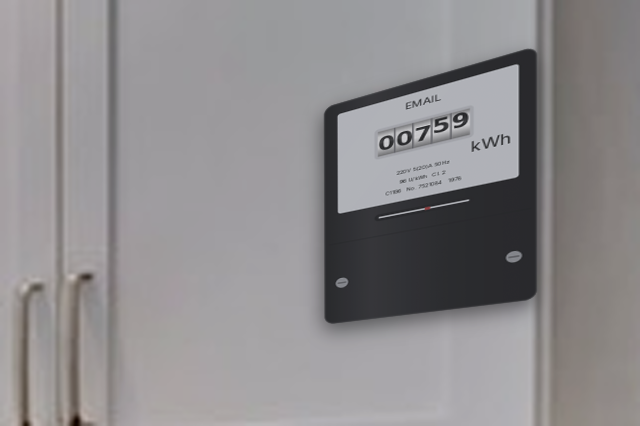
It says 759 kWh
